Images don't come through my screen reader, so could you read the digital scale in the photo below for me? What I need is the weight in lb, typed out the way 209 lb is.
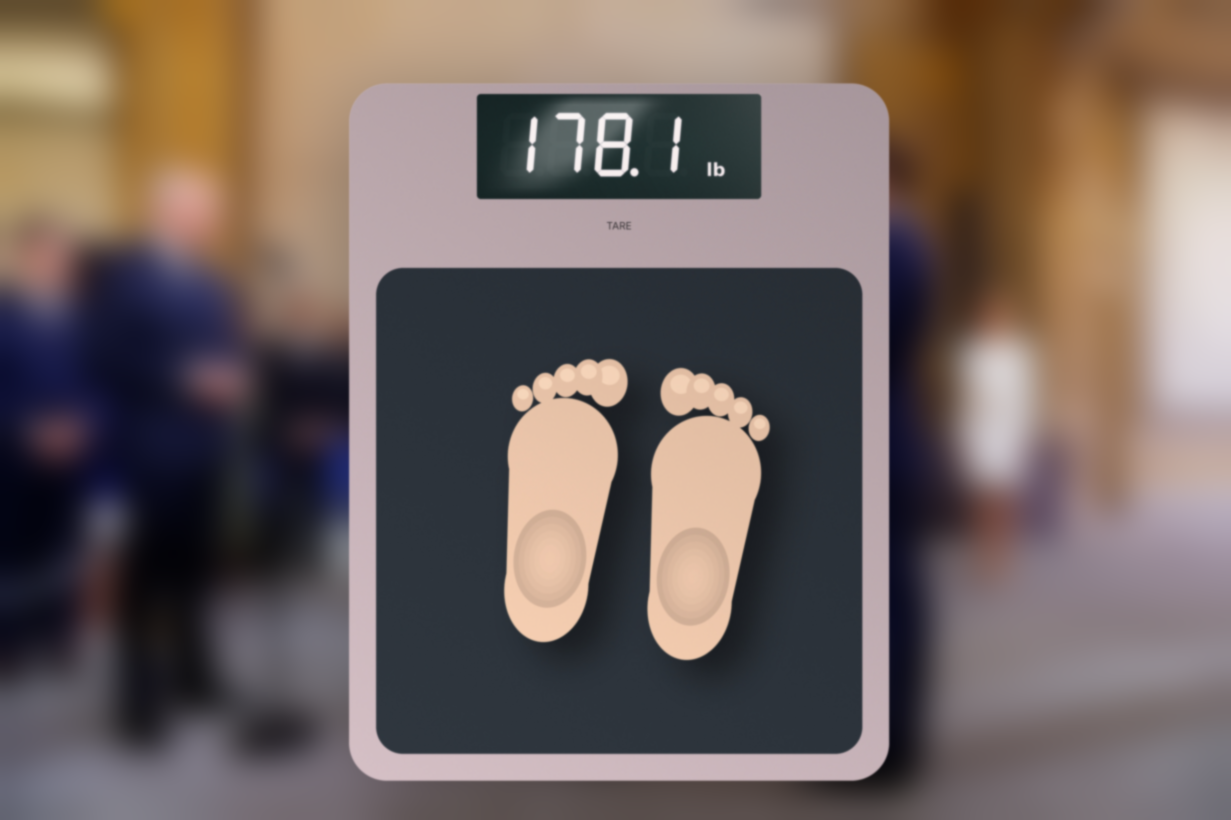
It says 178.1 lb
